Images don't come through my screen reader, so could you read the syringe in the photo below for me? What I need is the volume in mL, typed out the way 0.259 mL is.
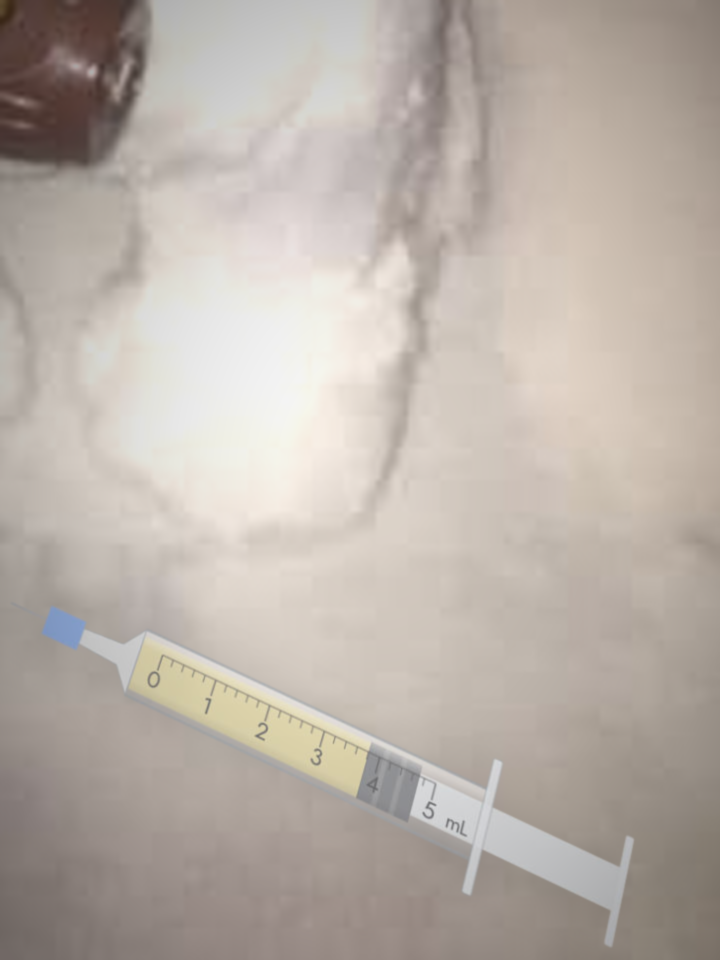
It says 3.8 mL
